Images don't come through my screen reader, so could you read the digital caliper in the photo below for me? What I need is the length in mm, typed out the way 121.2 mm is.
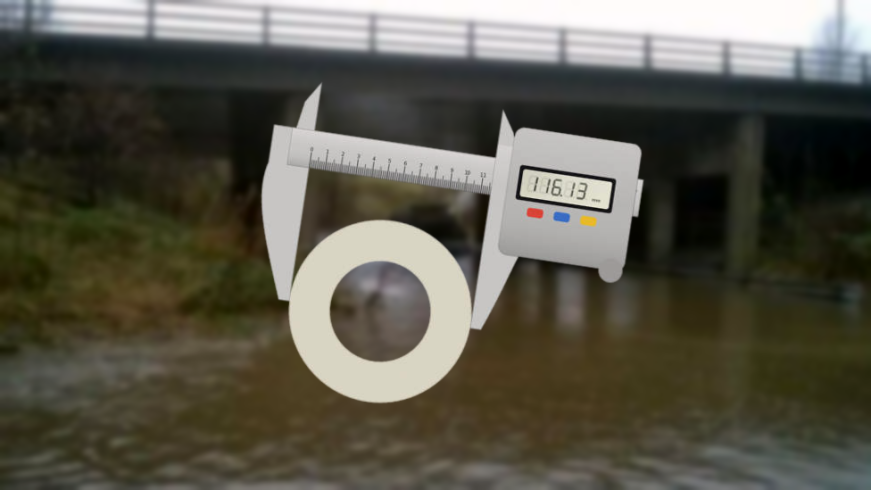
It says 116.13 mm
